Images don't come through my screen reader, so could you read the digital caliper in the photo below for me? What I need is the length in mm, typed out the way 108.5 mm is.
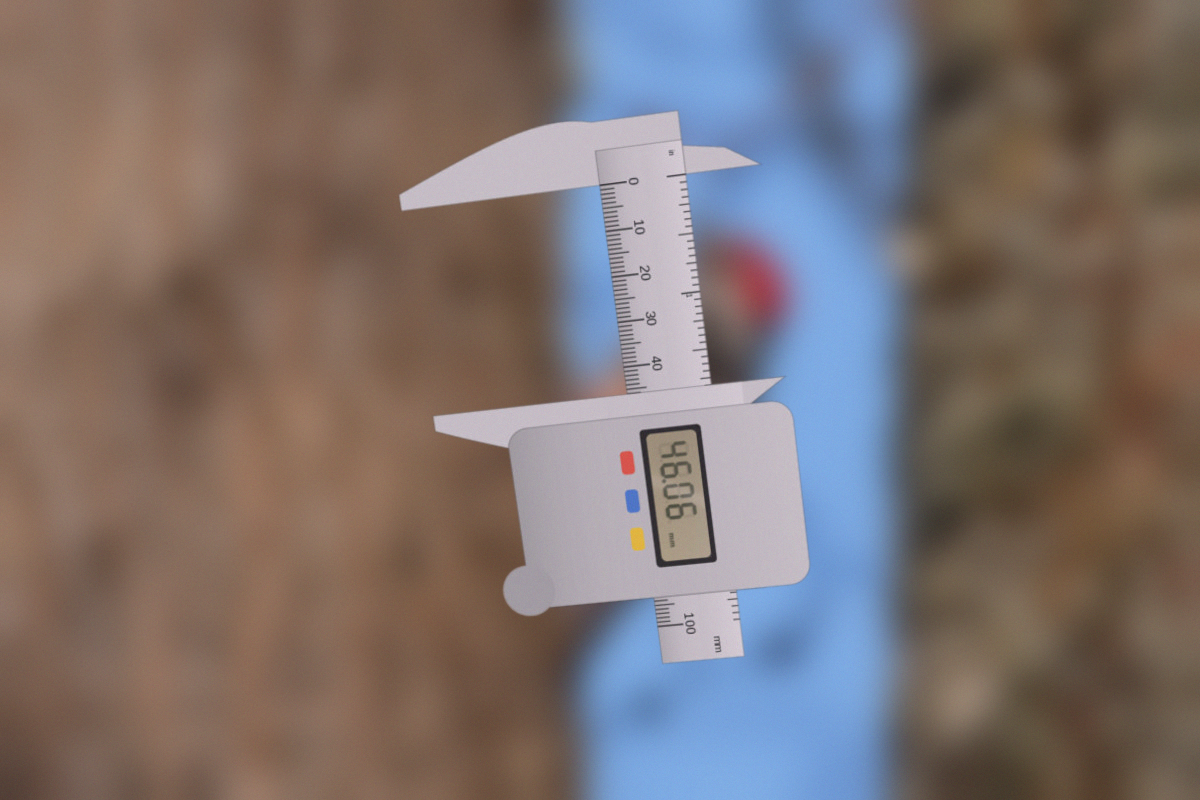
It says 46.06 mm
